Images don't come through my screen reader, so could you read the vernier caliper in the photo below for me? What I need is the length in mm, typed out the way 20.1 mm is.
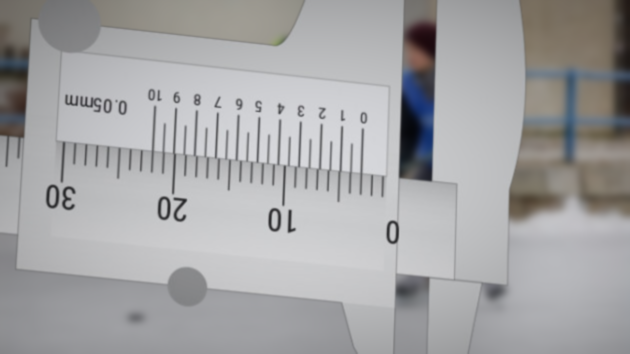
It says 3.0 mm
